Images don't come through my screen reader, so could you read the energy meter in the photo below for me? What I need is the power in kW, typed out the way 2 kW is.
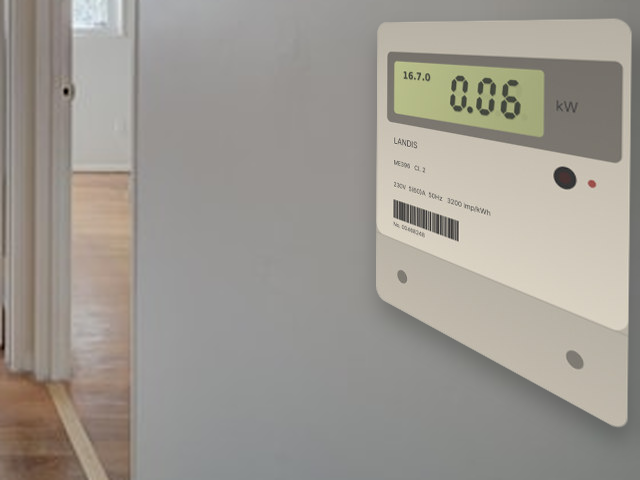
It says 0.06 kW
